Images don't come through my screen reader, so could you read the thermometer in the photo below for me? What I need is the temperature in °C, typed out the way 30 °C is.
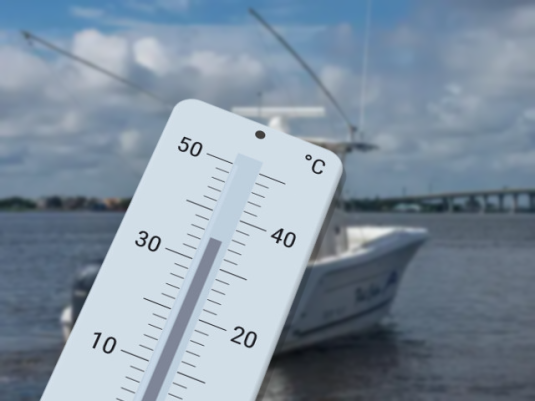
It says 35 °C
